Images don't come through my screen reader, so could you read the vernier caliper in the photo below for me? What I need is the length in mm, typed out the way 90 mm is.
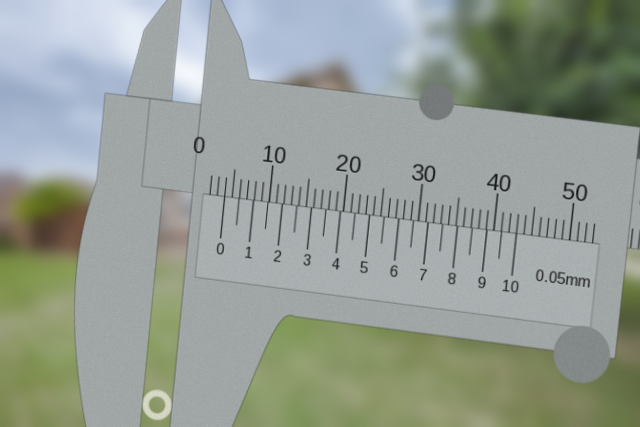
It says 4.0 mm
